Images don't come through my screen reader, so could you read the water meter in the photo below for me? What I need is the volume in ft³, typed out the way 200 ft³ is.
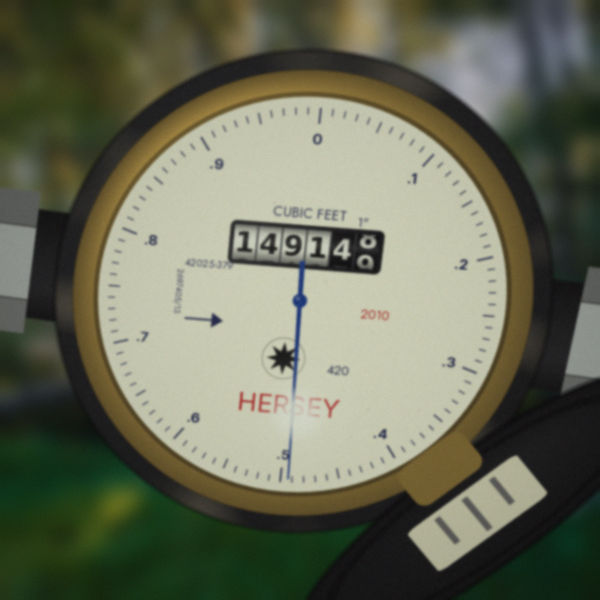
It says 149148.49 ft³
